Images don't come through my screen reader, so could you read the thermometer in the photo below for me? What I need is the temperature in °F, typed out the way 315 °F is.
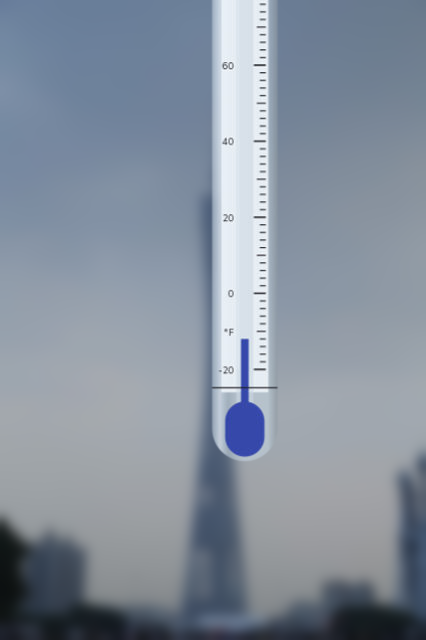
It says -12 °F
